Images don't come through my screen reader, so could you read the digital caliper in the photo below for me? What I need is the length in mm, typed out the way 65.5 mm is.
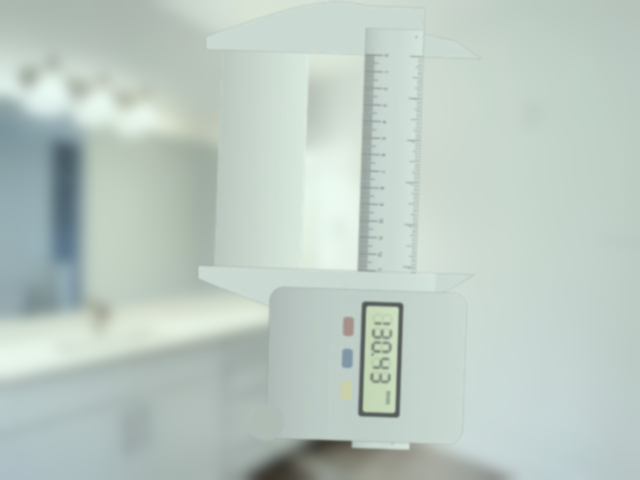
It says 130.43 mm
